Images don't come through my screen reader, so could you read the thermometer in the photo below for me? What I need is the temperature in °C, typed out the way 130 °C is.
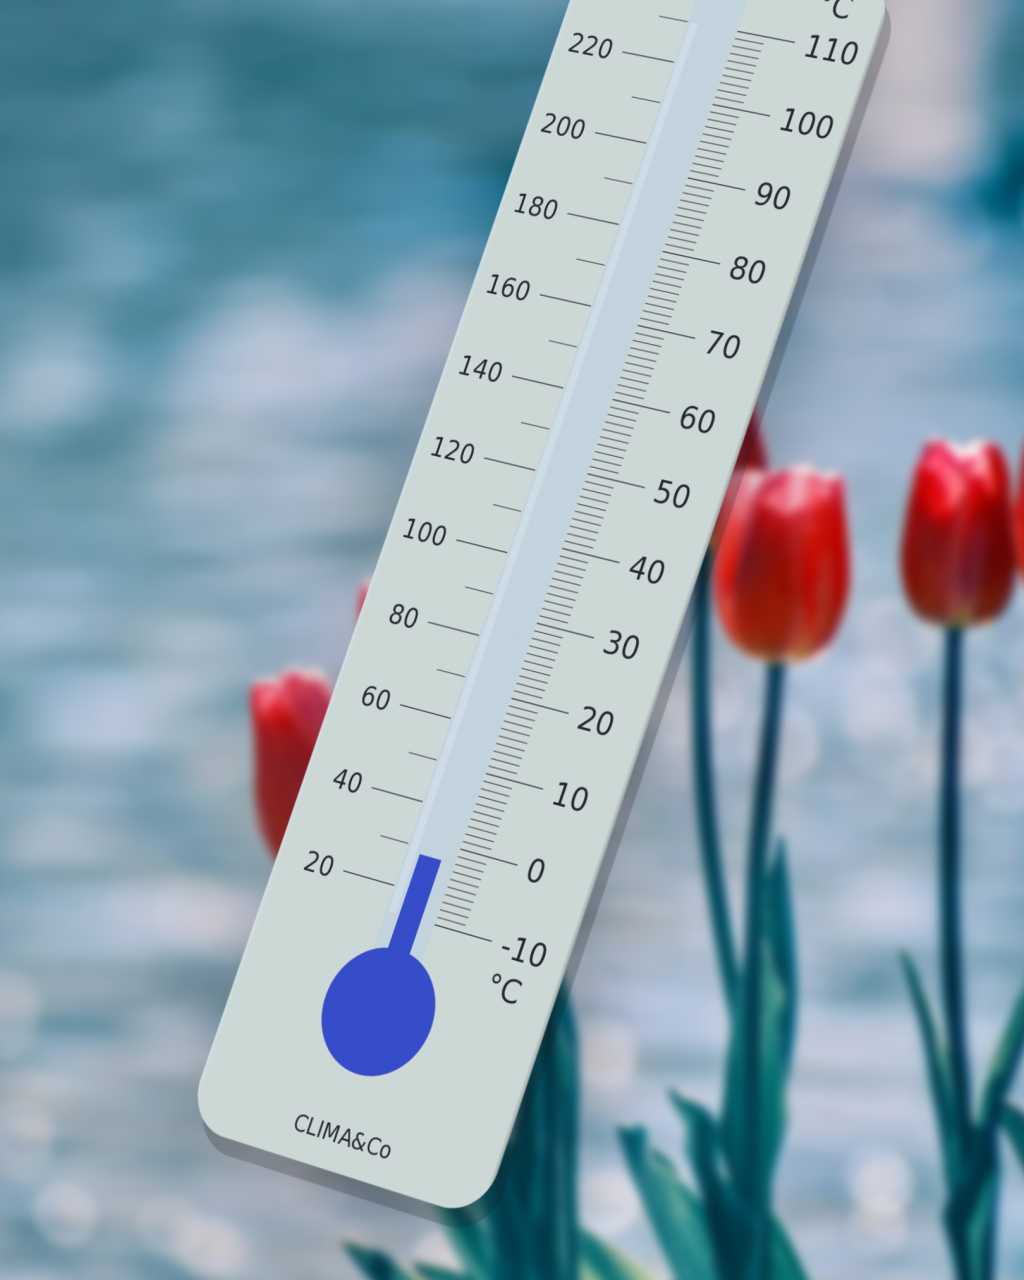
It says -2 °C
